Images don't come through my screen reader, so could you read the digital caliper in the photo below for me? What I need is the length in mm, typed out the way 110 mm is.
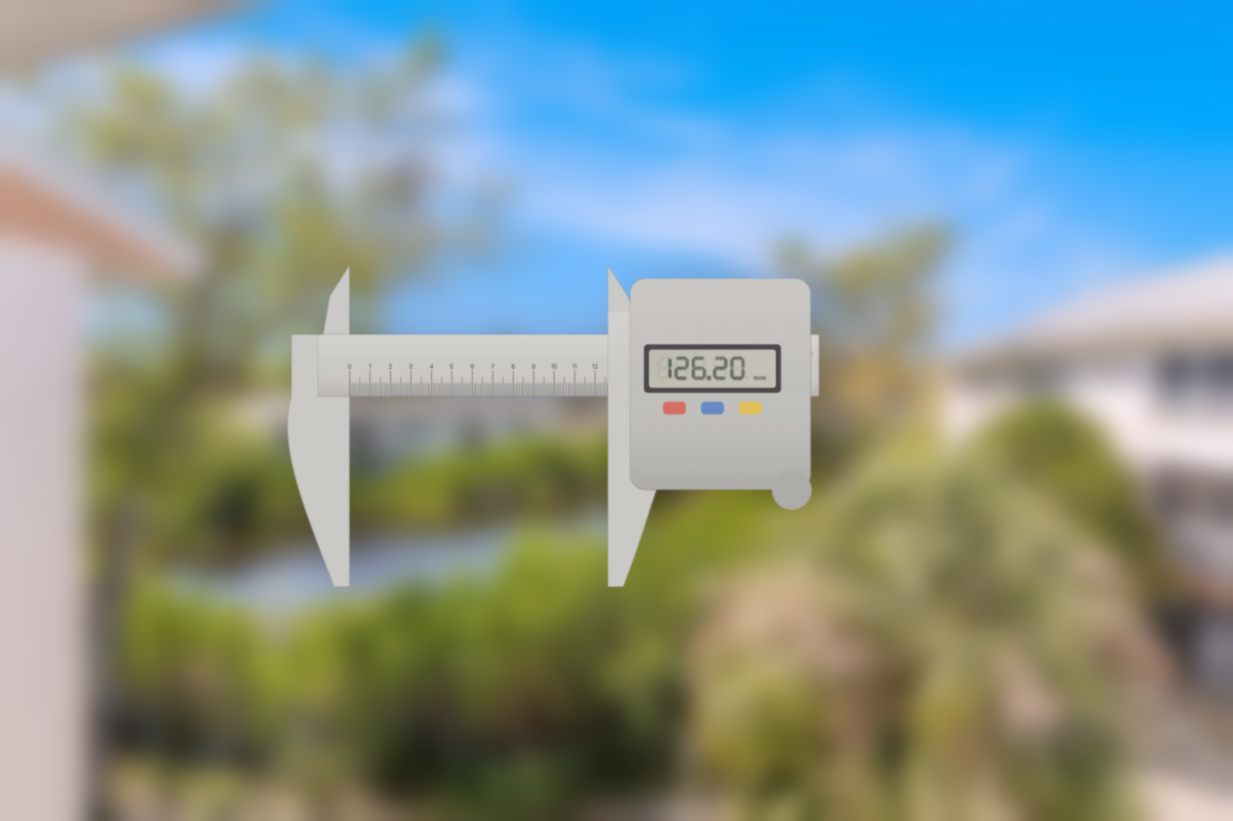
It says 126.20 mm
